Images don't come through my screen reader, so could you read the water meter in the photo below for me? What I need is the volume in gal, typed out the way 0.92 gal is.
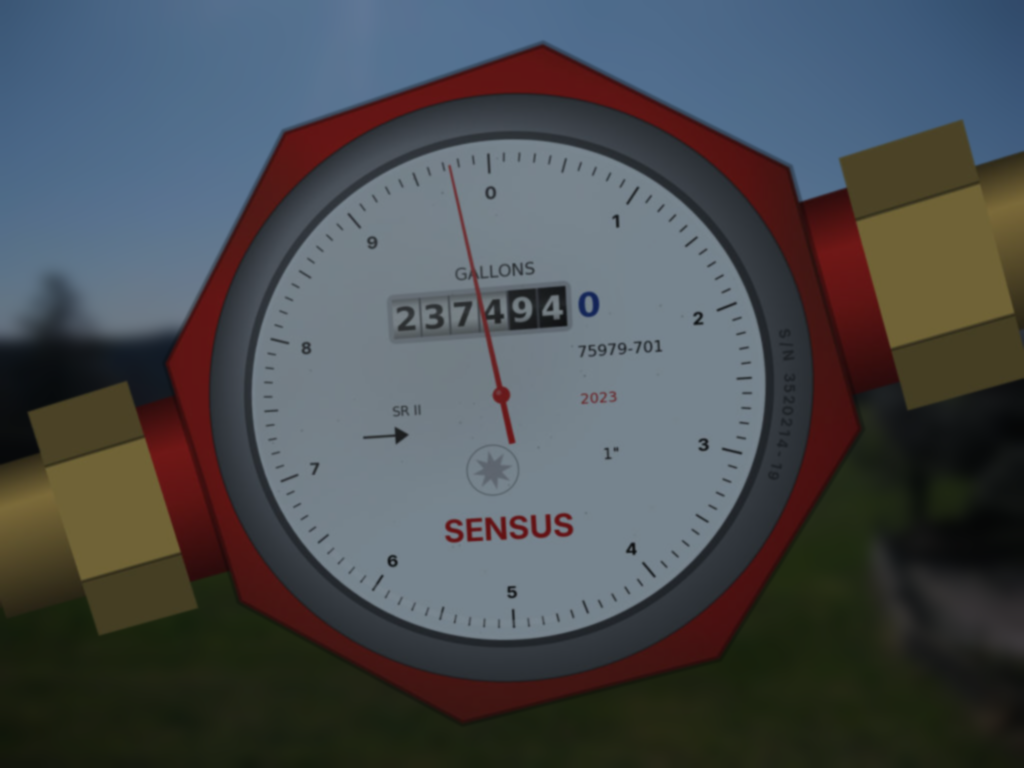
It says 2374939.7 gal
